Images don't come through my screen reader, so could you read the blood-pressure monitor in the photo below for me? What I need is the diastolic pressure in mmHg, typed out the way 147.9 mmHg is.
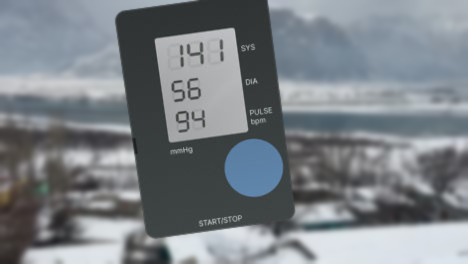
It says 56 mmHg
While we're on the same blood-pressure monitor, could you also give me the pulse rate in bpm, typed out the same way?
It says 94 bpm
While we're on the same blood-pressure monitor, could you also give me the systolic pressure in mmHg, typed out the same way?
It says 141 mmHg
